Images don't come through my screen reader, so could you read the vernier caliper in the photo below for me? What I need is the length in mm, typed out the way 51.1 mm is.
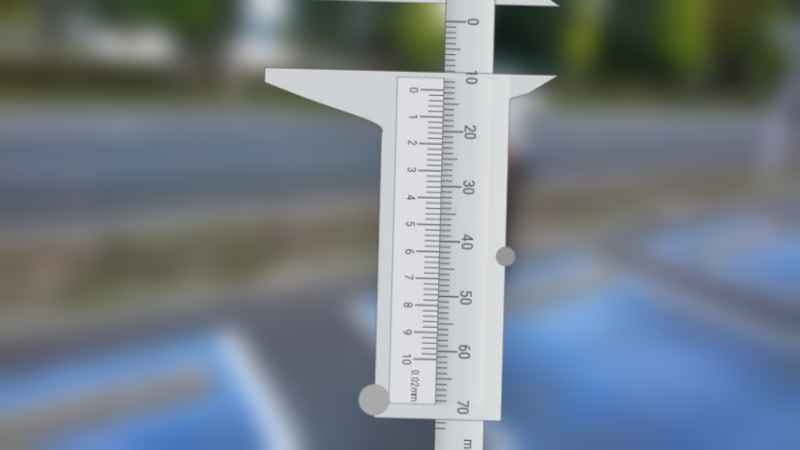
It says 12.5 mm
